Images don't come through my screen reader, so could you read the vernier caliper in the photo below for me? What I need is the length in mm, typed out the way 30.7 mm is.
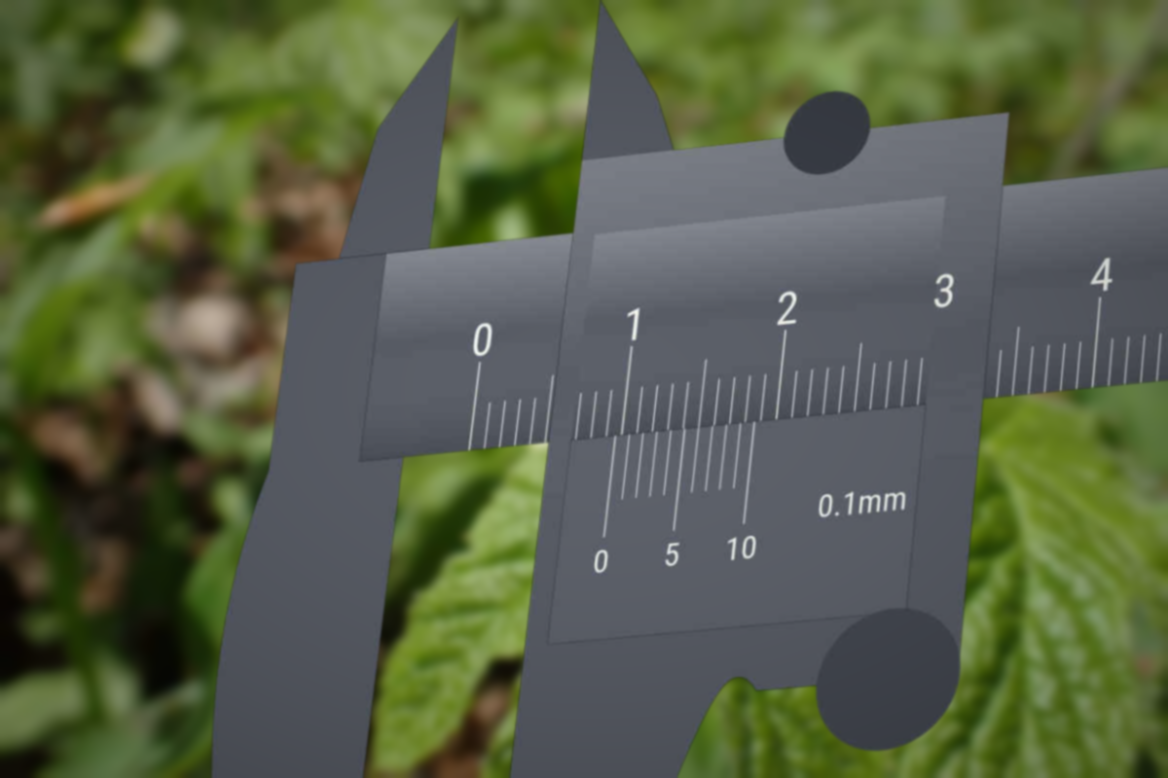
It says 9.6 mm
